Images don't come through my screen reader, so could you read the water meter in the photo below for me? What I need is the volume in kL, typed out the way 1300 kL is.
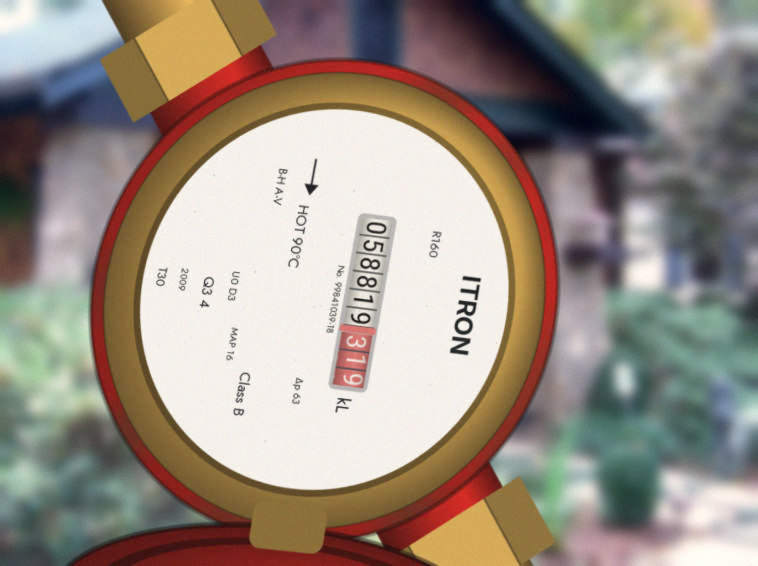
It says 58819.319 kL
